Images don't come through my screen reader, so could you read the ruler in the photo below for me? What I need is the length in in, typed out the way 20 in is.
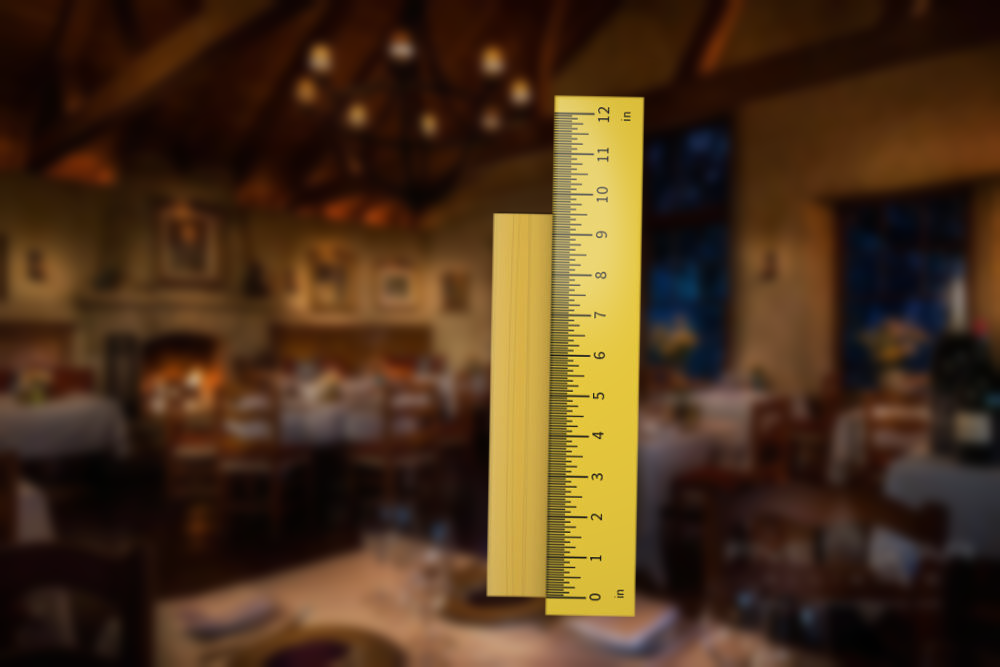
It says 9.5 in
